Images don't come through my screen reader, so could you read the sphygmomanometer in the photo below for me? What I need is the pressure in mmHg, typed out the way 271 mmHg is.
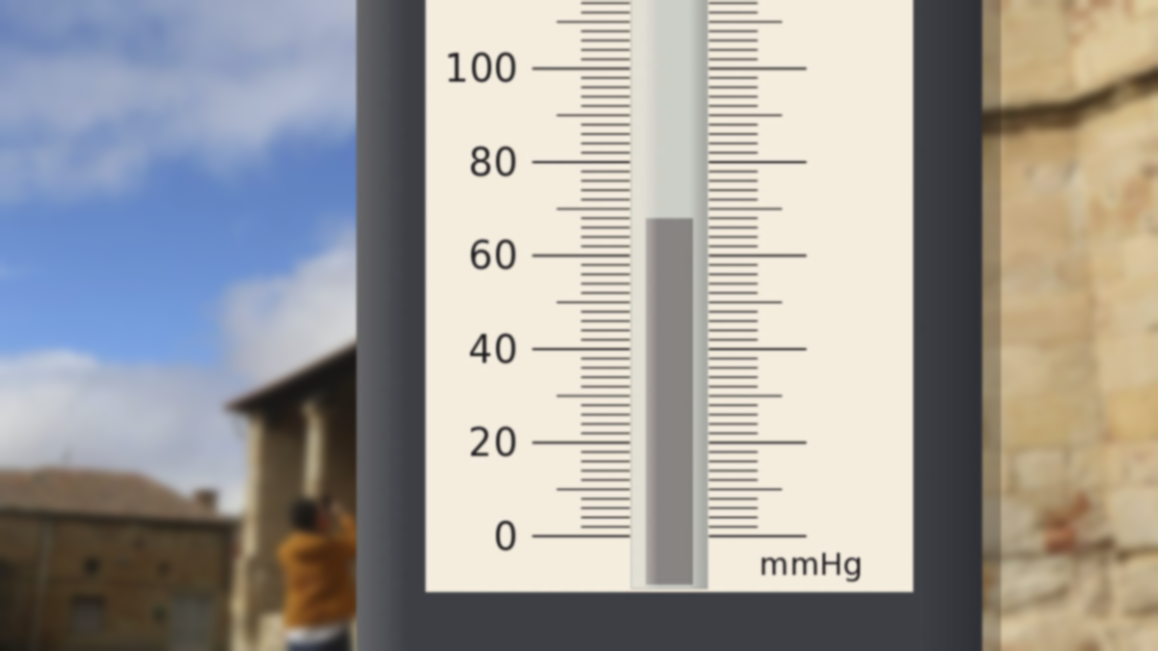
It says 68 mmHg
